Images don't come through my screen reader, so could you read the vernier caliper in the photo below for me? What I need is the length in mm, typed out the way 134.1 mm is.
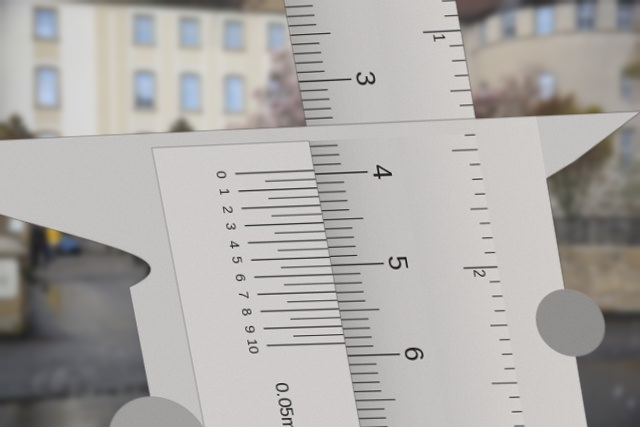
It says 39.6 mm
